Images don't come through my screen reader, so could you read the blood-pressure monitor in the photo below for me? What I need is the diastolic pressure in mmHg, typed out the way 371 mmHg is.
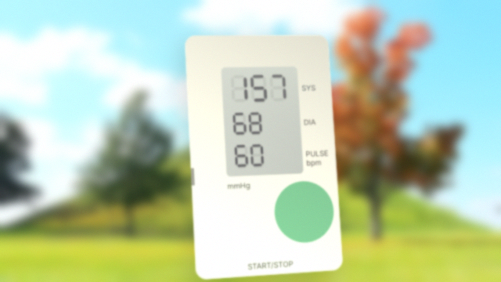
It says 68 mmHg
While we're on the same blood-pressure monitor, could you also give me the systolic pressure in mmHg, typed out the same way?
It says 157 mmHg
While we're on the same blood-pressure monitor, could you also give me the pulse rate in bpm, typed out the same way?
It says 60 bpm
